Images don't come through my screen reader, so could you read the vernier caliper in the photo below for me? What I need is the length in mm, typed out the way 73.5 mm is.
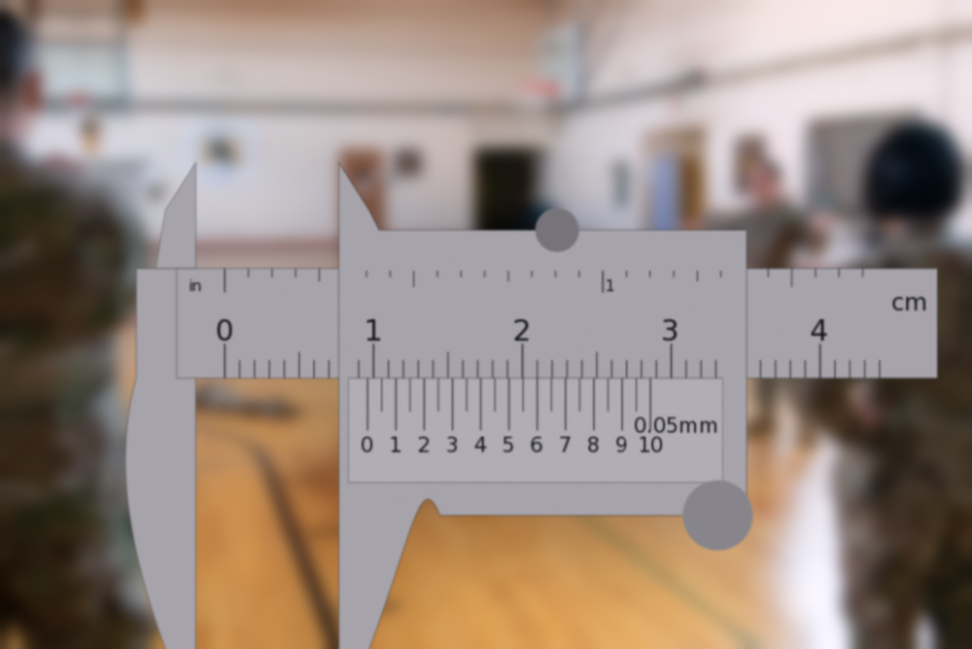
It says 9.6 mm
